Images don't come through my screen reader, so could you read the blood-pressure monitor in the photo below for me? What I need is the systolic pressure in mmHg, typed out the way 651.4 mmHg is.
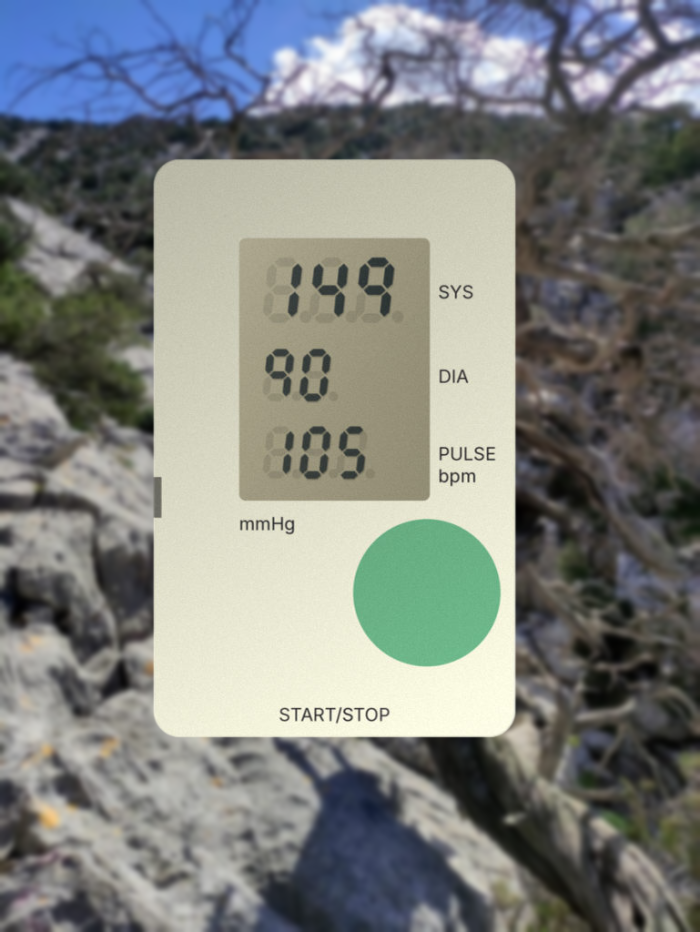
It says 149 mmHg
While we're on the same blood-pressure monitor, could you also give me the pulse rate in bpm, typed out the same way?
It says 105 bpm
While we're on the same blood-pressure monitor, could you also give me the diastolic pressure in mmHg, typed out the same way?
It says 90 mmHg
